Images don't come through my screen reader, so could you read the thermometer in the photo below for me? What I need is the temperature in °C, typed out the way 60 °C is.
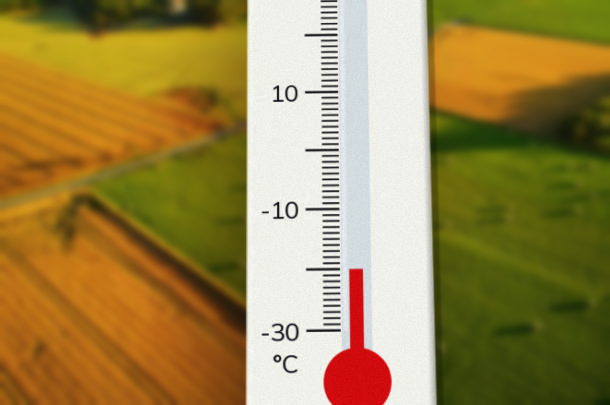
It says -20 °C
